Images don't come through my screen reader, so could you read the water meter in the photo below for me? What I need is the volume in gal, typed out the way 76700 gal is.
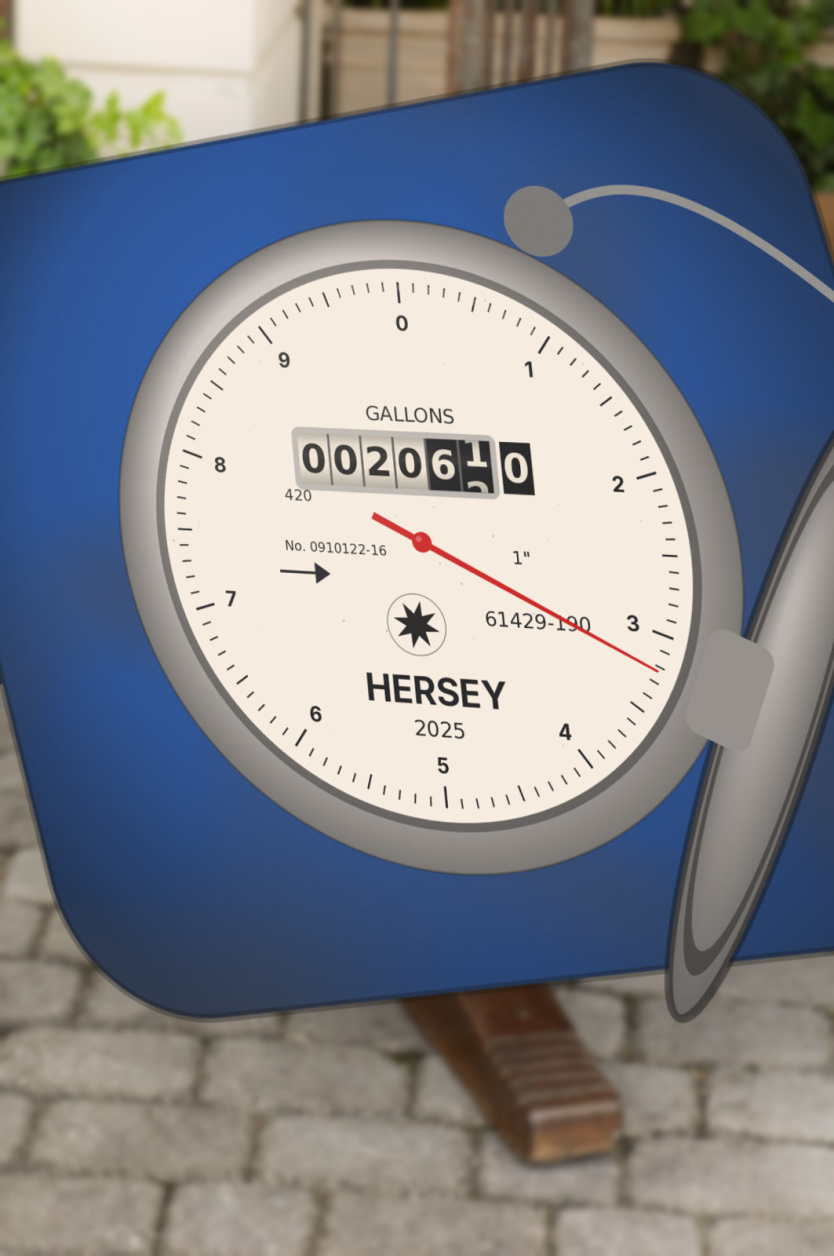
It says 20613.2 gal
